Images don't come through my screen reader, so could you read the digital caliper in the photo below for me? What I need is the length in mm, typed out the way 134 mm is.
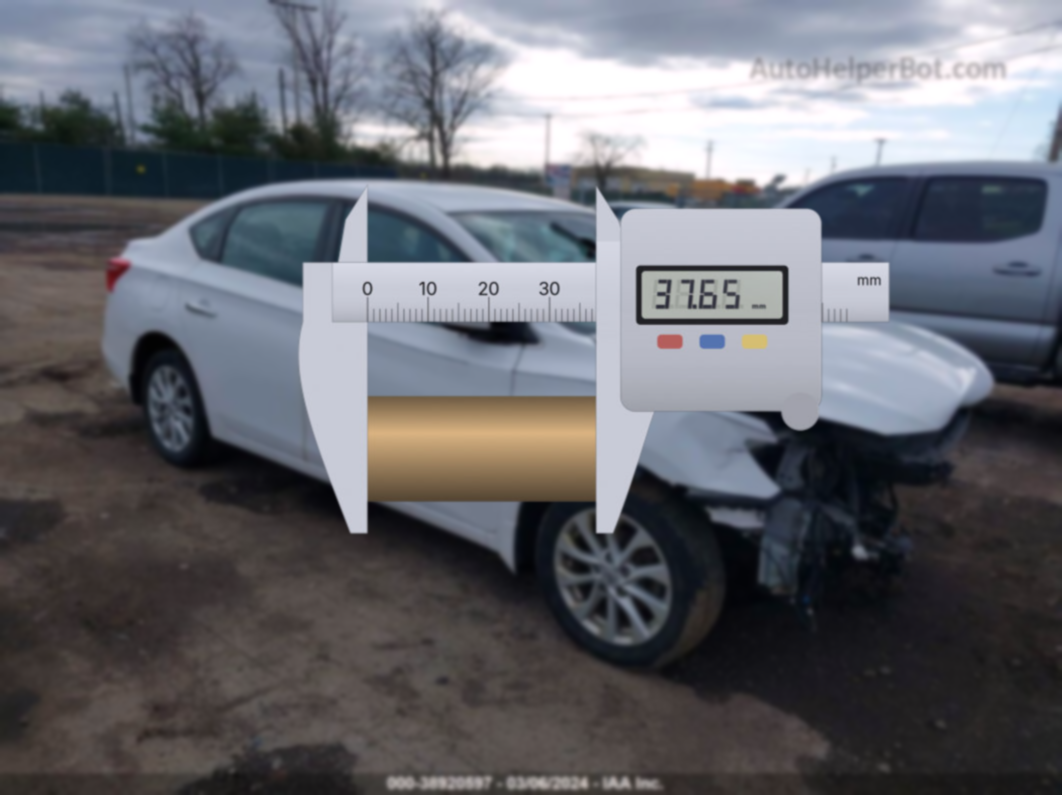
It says 37.65 mm
